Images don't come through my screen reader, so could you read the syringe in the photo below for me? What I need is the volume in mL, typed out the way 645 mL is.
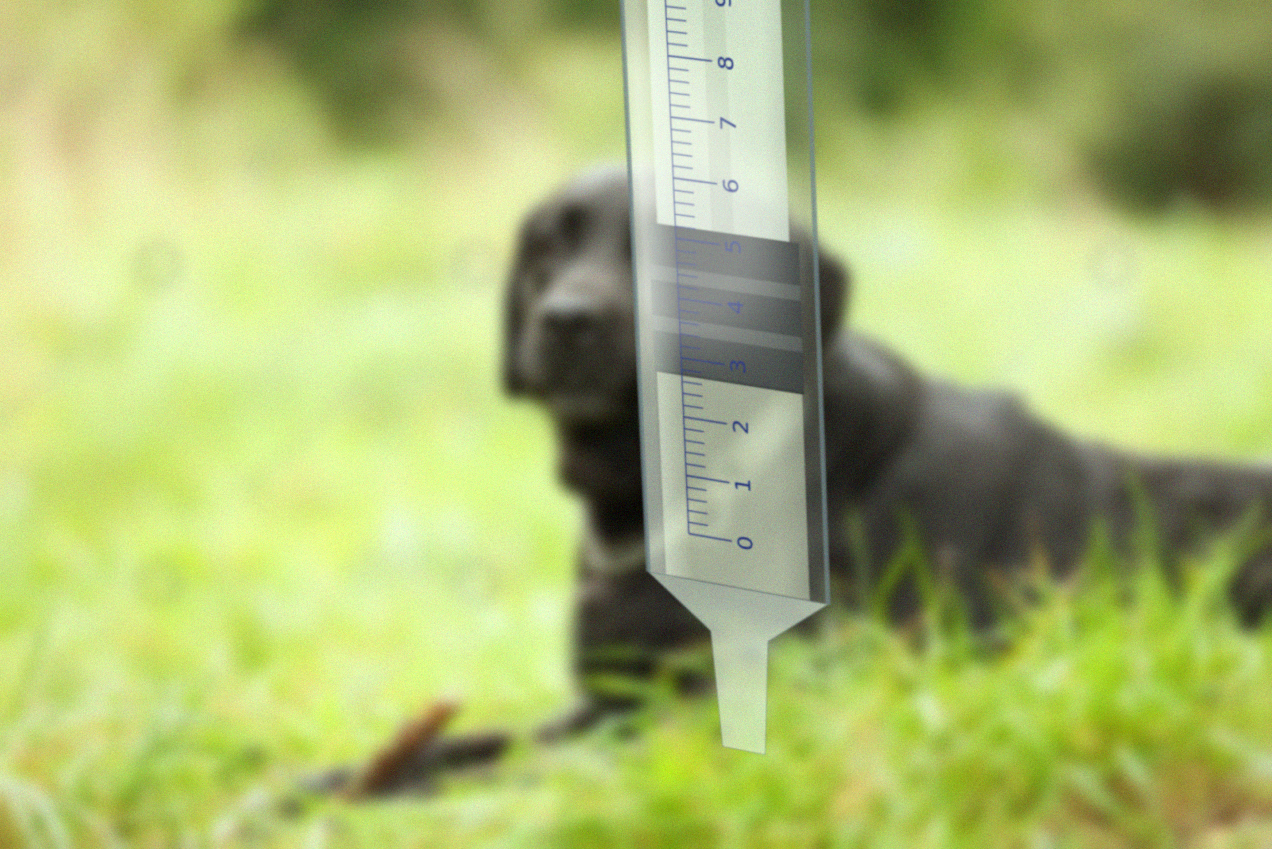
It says 2.7 mL
